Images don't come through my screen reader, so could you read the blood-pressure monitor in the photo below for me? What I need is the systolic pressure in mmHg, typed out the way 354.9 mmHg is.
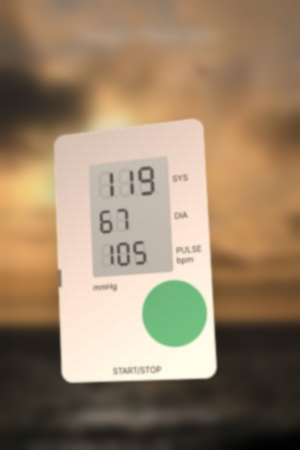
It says 119 mmHg
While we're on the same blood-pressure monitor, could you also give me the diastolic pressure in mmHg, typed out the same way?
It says 67 mmHg
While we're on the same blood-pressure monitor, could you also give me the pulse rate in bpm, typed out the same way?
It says 105 bpm
